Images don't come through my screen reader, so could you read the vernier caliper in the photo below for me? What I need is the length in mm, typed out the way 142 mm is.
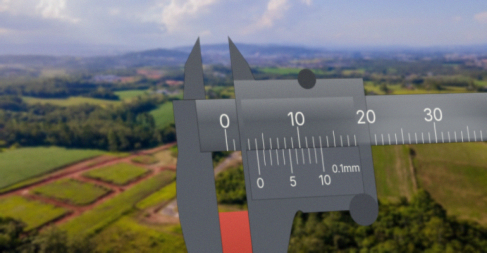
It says 4.0 mm
